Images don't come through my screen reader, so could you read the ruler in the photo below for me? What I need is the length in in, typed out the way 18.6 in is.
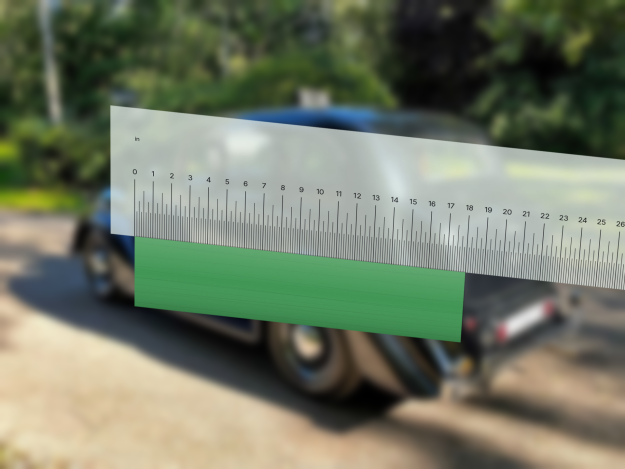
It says 18 in
